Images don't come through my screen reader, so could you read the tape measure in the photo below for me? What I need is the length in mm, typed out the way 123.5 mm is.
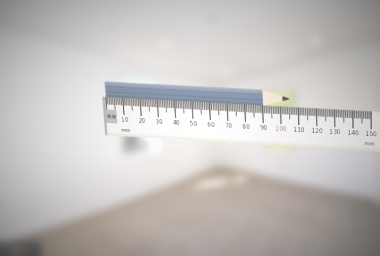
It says 105 mm
